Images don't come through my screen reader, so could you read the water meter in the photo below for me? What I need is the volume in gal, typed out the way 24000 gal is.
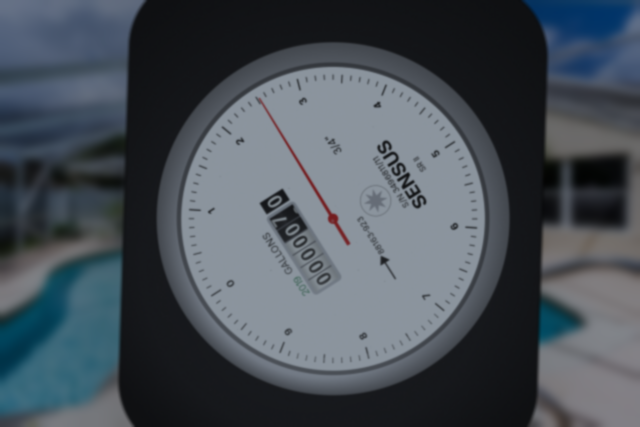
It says 72.5 gal
